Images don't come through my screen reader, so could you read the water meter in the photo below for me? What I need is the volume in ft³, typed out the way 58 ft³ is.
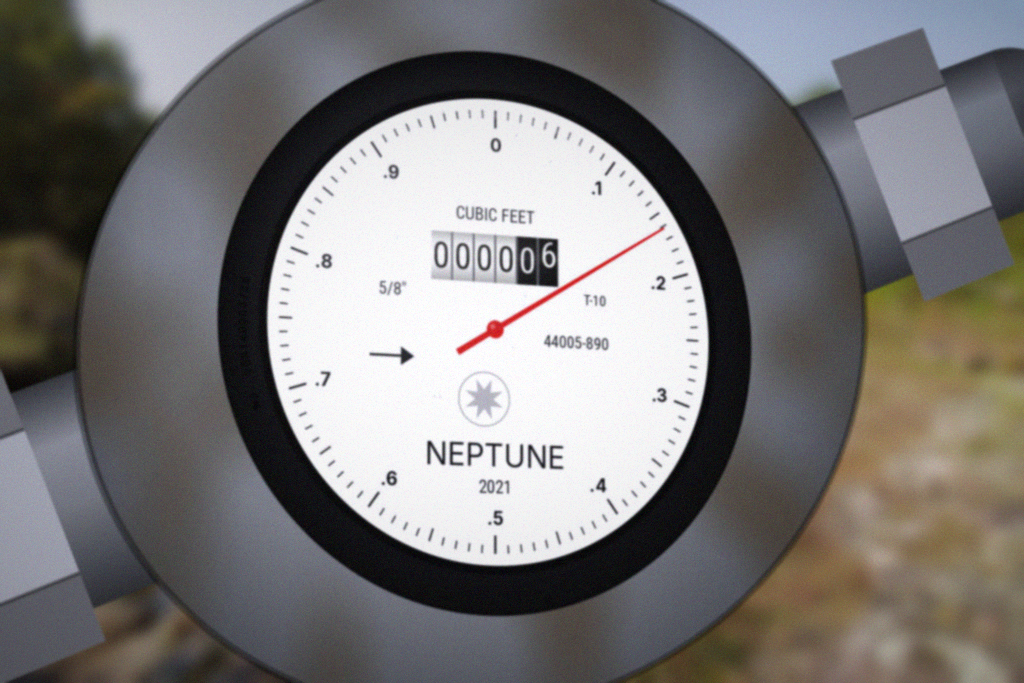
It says 6.16 ft³
